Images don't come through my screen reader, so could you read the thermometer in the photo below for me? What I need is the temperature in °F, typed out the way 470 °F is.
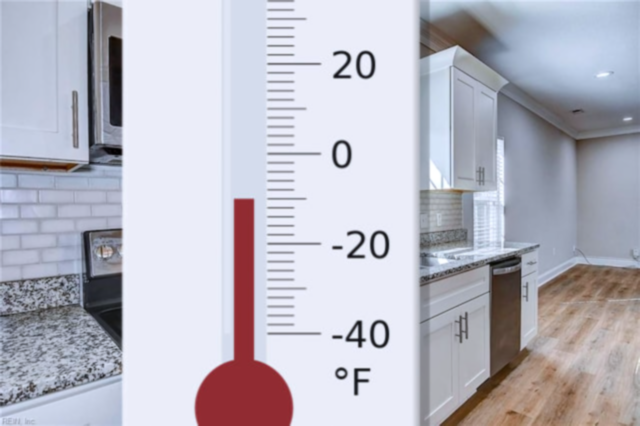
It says -10 °F
